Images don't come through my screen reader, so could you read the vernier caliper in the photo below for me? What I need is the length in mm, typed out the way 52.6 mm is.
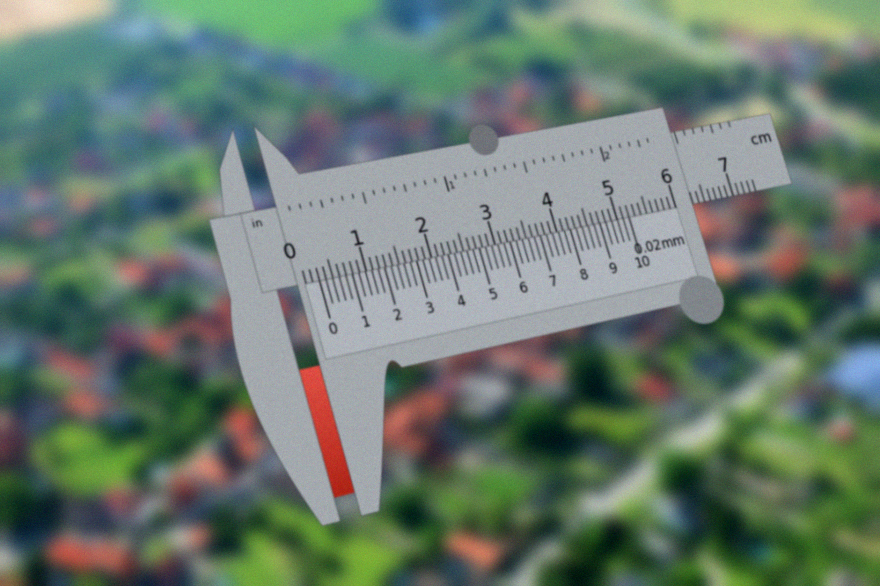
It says 3.0 mm
